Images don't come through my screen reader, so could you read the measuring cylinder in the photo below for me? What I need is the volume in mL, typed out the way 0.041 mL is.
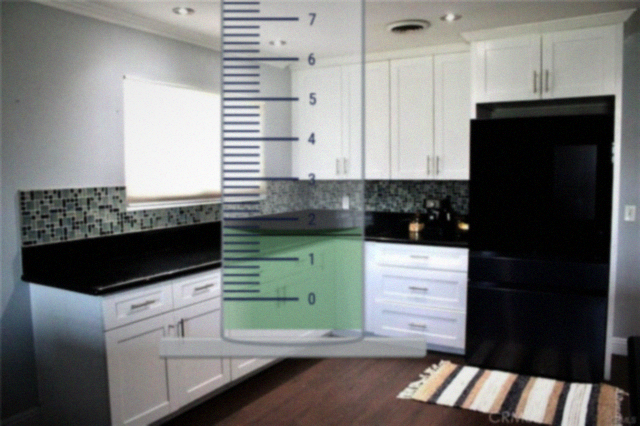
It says 1.6 mL
